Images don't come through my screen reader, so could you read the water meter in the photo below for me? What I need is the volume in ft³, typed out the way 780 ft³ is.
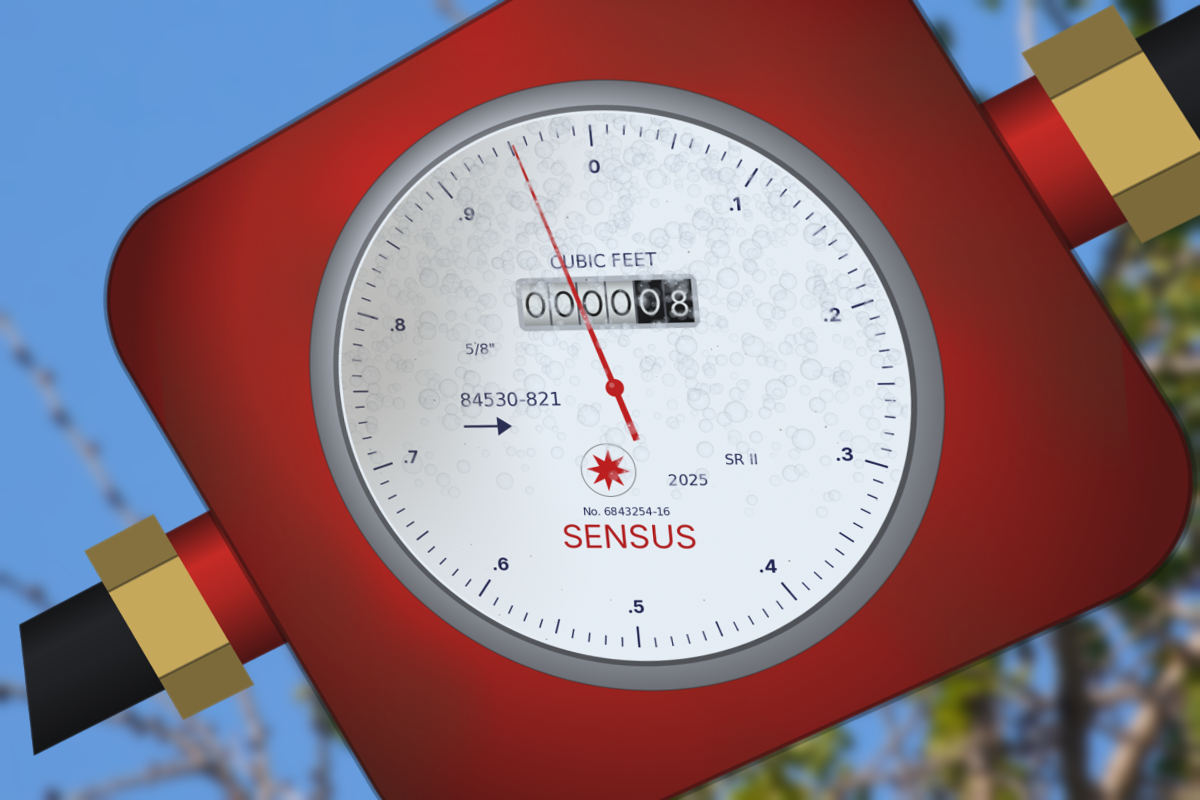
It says 7.95 ft³
